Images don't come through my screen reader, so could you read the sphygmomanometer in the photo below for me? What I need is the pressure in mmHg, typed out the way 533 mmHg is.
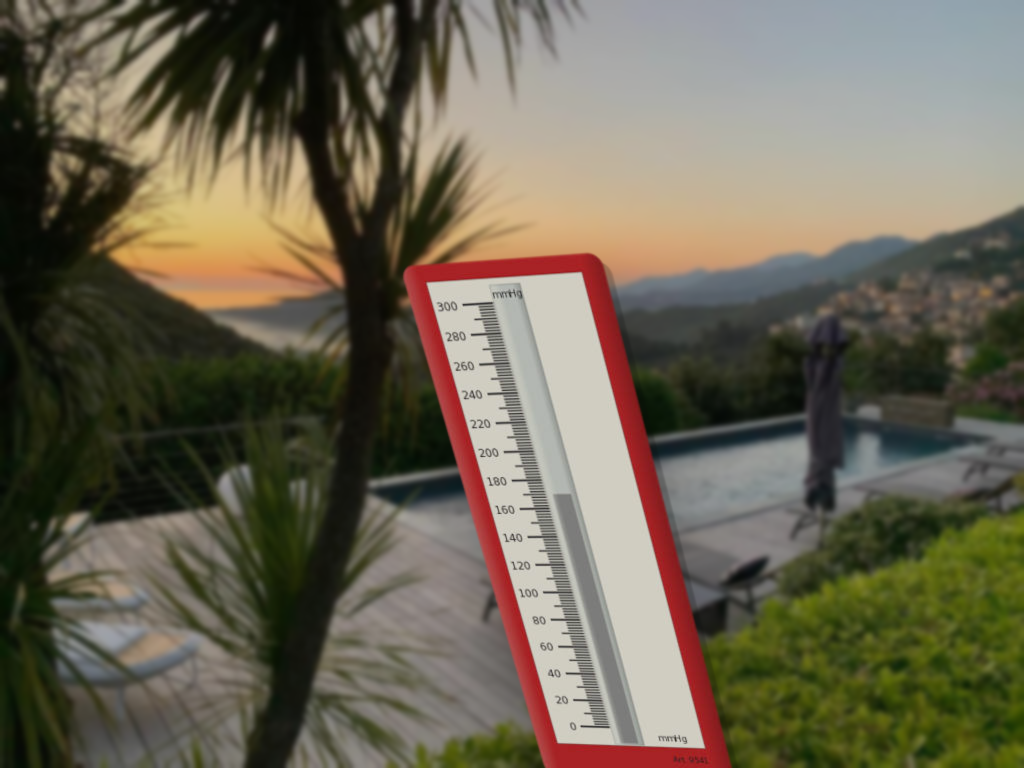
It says 170 mmHg
